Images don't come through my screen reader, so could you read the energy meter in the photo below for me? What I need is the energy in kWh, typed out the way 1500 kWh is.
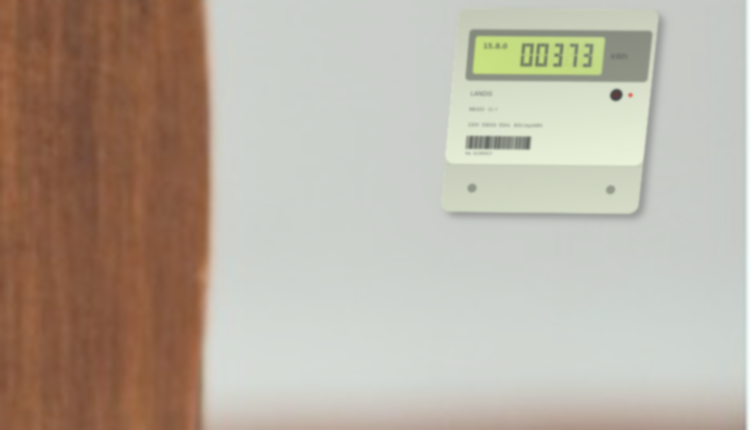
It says 373 kWh
